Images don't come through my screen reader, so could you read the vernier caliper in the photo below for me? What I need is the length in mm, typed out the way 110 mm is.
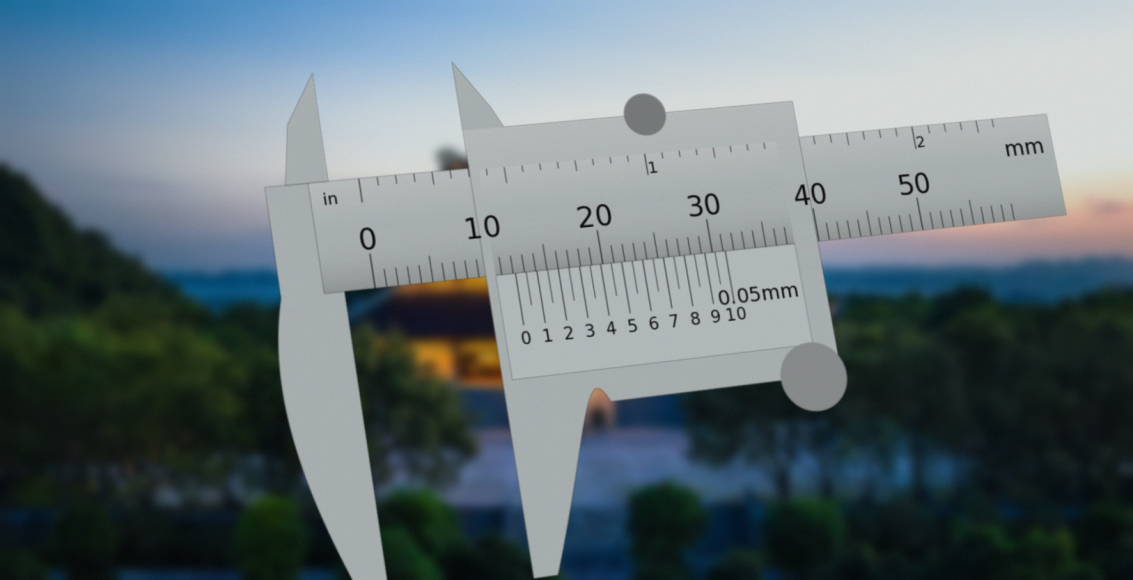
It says 12.2 mm
